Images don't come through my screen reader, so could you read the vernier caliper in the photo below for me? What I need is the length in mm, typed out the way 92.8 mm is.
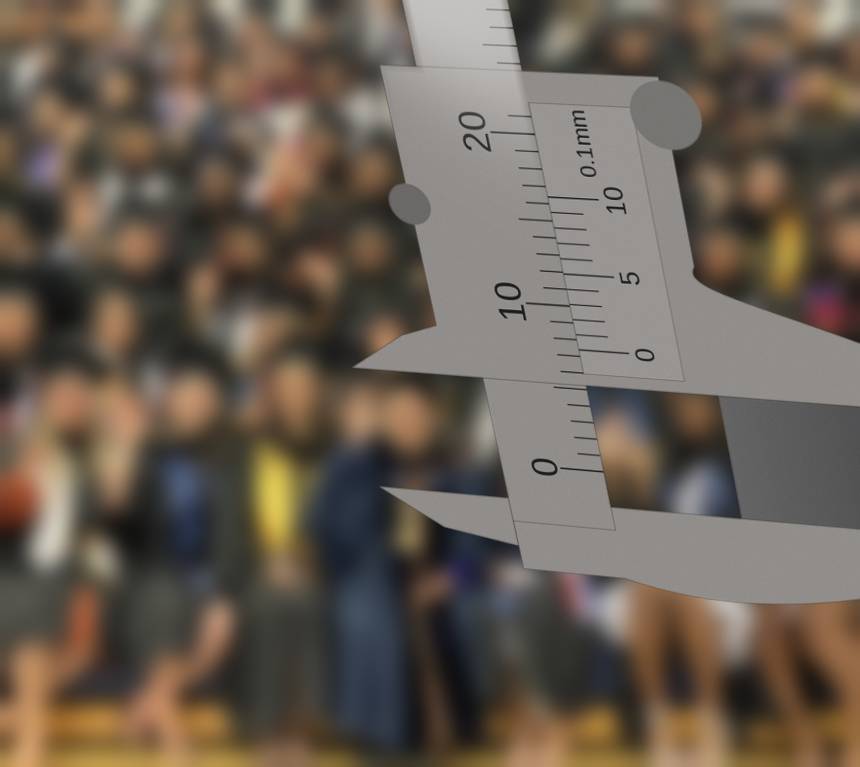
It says 7.4 mm
